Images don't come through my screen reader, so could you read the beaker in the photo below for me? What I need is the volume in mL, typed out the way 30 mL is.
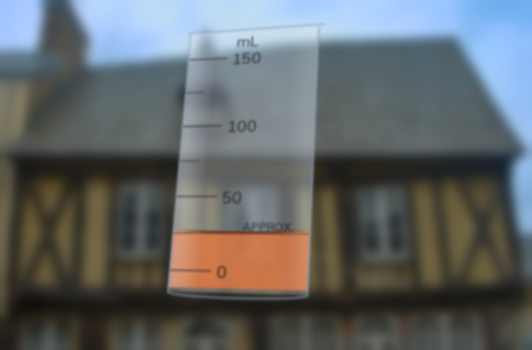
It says 25 mL
